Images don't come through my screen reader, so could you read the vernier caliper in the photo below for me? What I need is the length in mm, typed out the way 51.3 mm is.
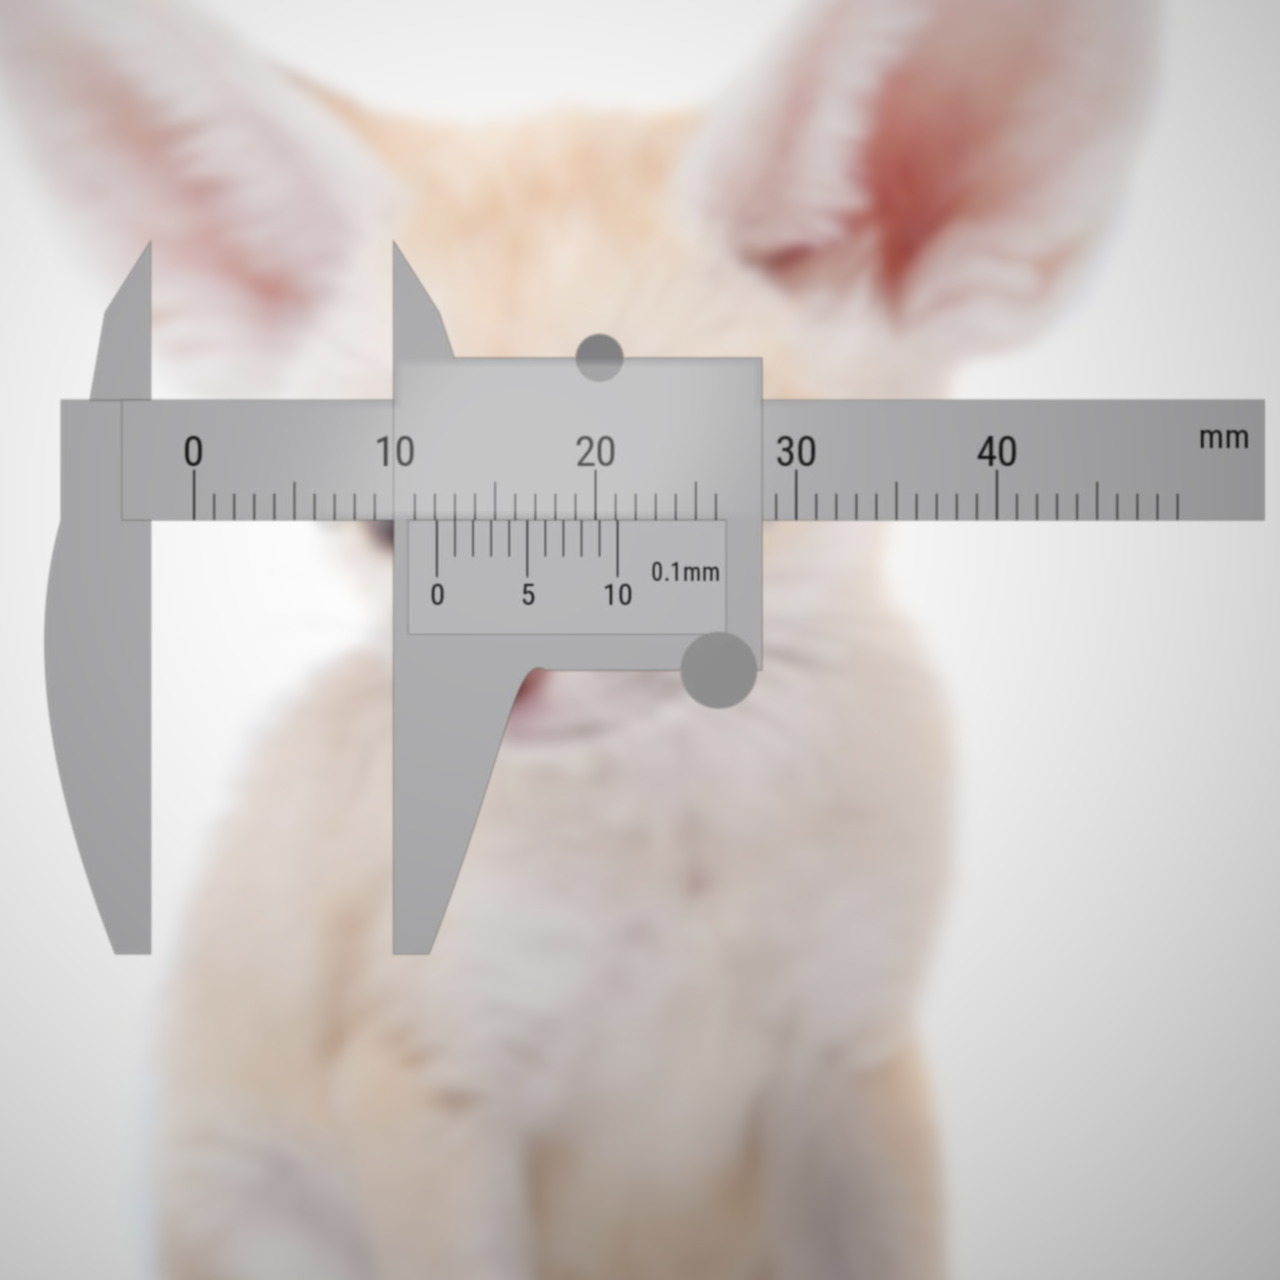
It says 12.1 mm
